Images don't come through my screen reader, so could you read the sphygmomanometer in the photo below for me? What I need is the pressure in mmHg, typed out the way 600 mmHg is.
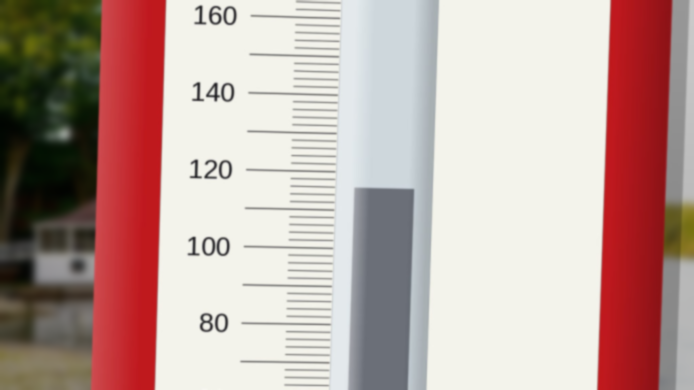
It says 116 mmHg
